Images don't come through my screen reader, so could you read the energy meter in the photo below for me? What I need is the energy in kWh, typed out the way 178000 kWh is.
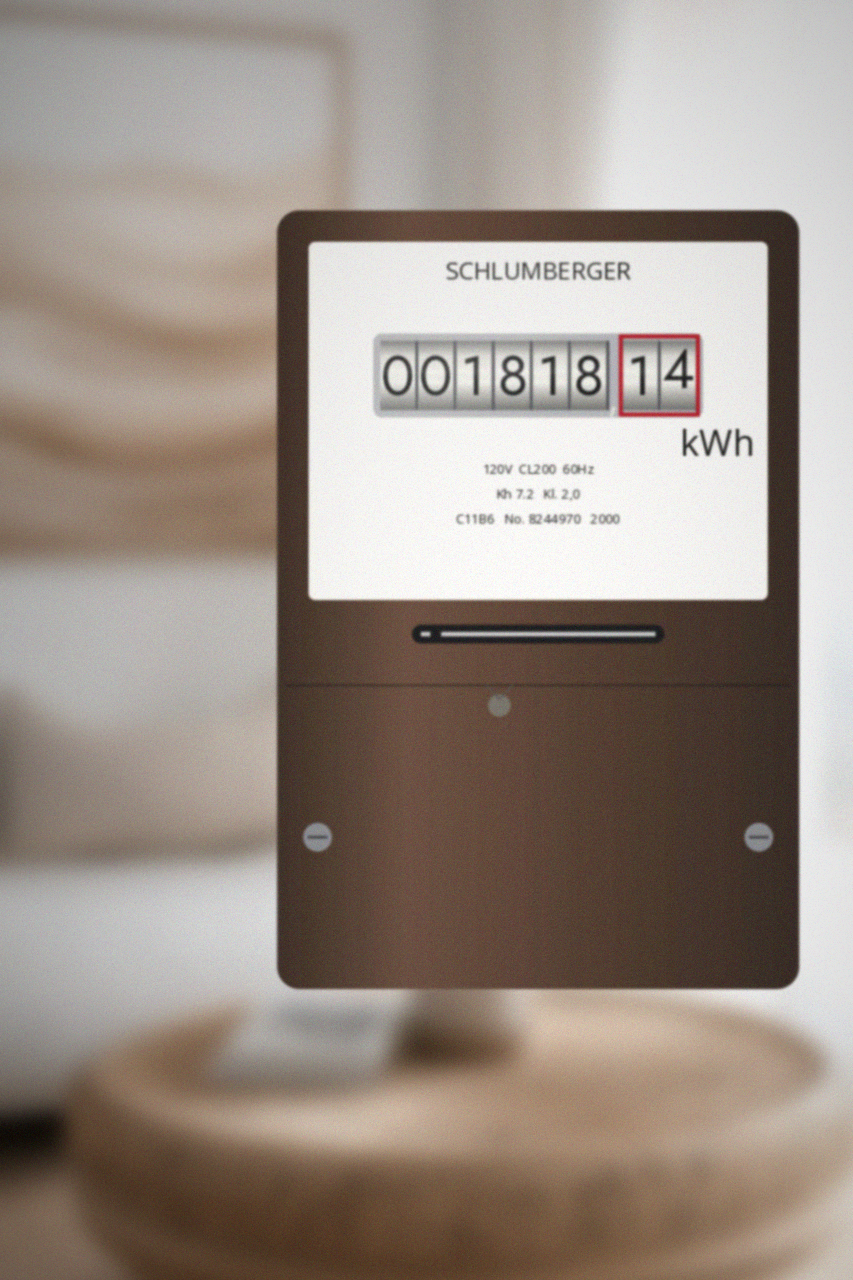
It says 1818.14 kWh
